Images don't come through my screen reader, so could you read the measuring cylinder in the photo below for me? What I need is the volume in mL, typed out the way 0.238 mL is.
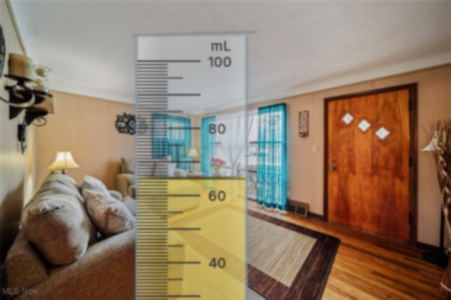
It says 65 mL
